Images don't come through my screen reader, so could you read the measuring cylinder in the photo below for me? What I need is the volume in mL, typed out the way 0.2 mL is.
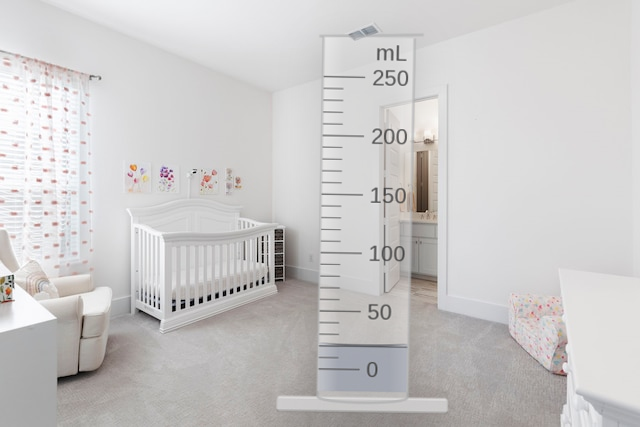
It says 20 mL
